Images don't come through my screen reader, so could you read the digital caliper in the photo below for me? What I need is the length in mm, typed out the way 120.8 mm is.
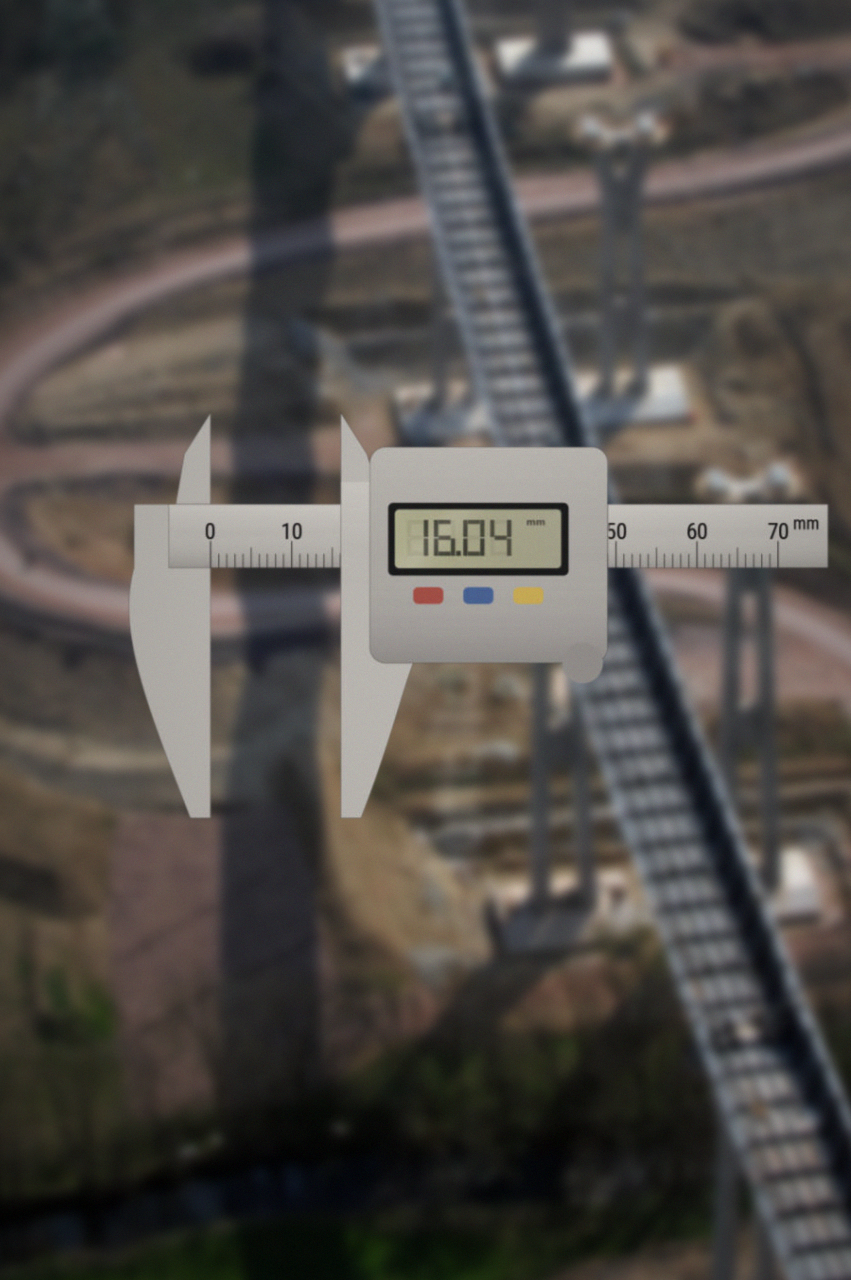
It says 16.04 mm
